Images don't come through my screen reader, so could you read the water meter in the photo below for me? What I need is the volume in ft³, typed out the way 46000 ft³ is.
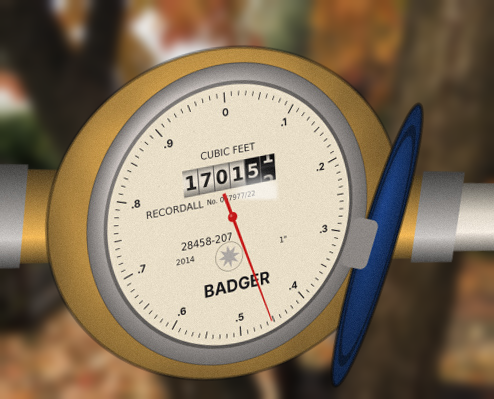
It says 170151.45 ft³
